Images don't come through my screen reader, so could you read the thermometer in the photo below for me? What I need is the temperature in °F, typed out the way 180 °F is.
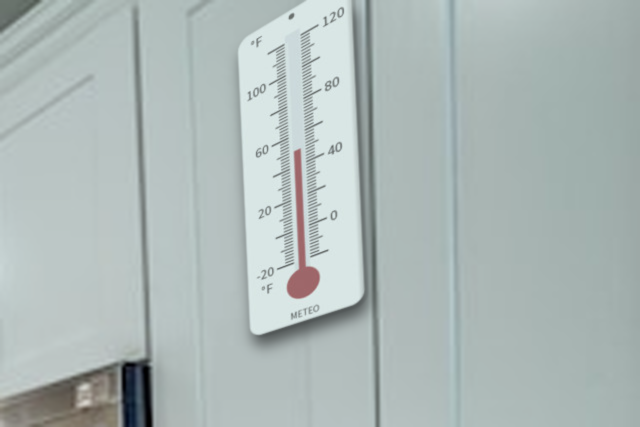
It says 50 °F
